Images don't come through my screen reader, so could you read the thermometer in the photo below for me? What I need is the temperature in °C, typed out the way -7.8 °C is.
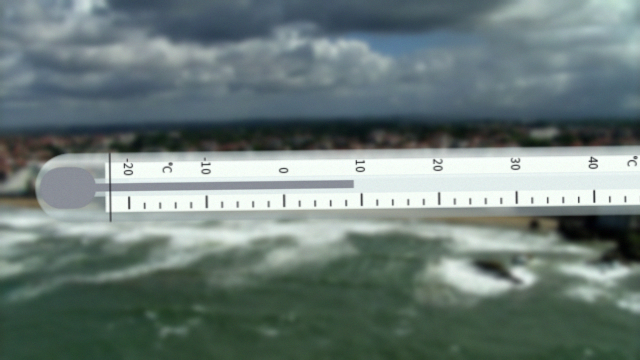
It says 9 °C
